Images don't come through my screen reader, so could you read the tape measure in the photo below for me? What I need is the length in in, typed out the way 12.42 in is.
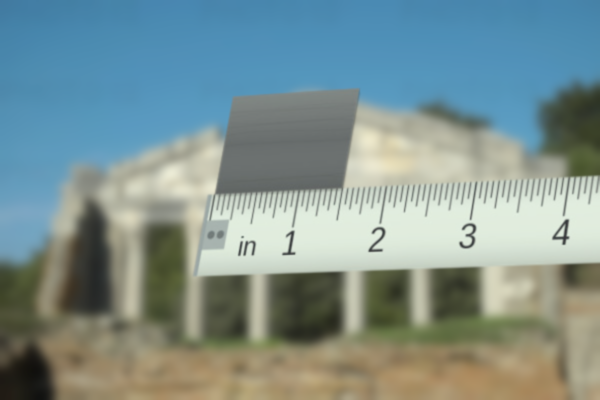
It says 1.5 in
